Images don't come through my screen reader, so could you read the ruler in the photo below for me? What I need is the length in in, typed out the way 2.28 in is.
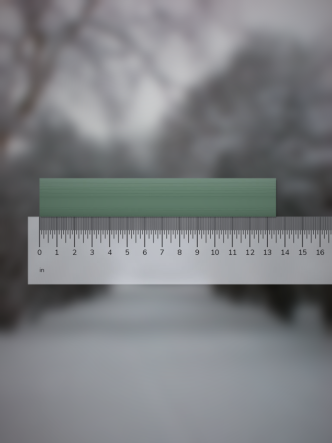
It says 13.5 in
